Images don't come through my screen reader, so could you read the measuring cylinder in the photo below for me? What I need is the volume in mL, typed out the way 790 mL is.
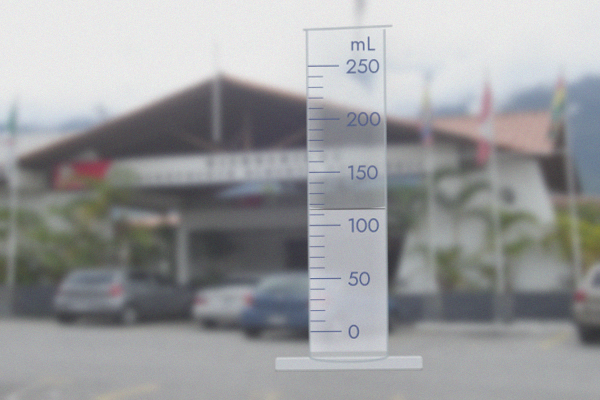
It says 115 mL
